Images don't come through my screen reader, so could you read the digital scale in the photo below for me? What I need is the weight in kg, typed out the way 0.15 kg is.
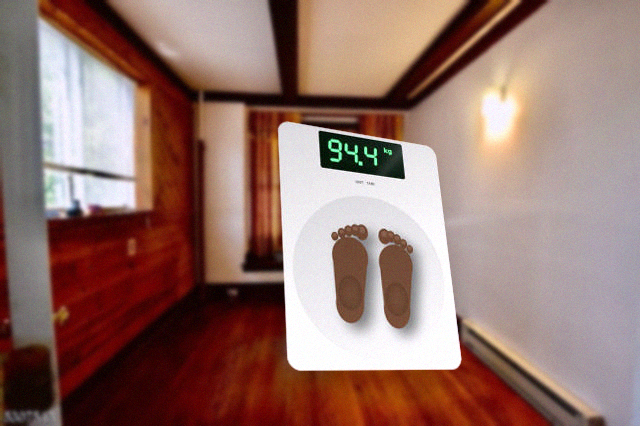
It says 94.4 kg
